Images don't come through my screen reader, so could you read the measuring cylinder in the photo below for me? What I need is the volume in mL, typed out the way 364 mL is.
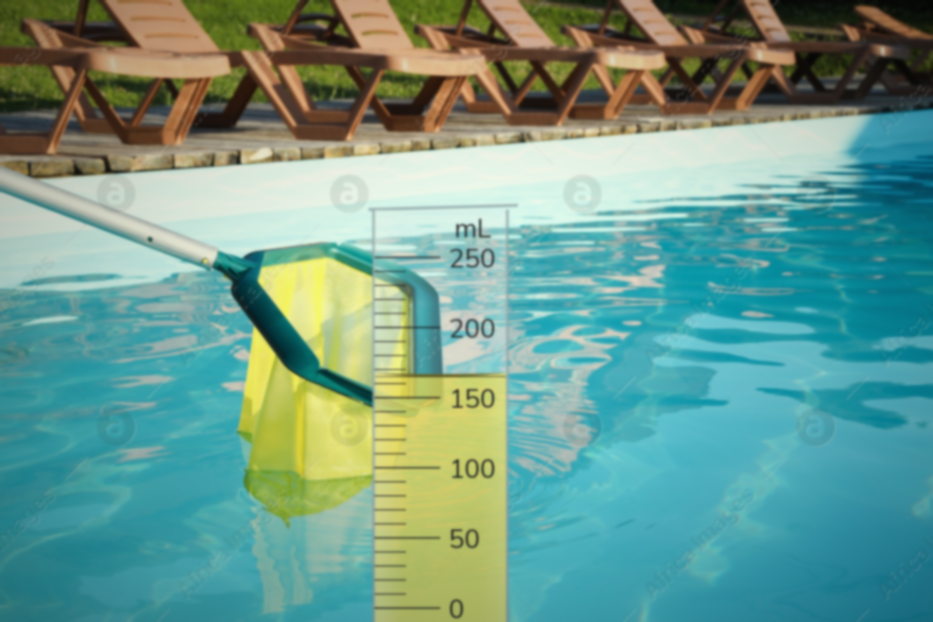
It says 165 mL
